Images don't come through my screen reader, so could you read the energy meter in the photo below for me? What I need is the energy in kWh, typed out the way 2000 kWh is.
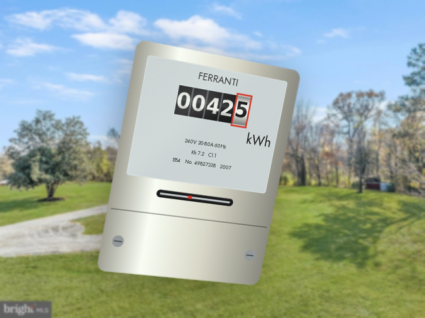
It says 42.5 kWh
